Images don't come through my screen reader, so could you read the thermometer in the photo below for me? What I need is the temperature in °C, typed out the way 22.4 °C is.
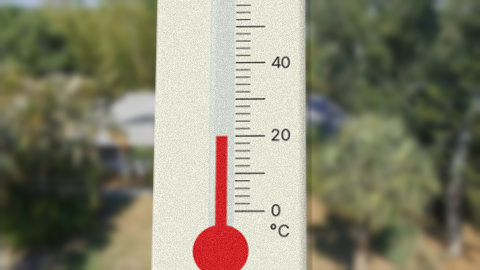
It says 20 °C
